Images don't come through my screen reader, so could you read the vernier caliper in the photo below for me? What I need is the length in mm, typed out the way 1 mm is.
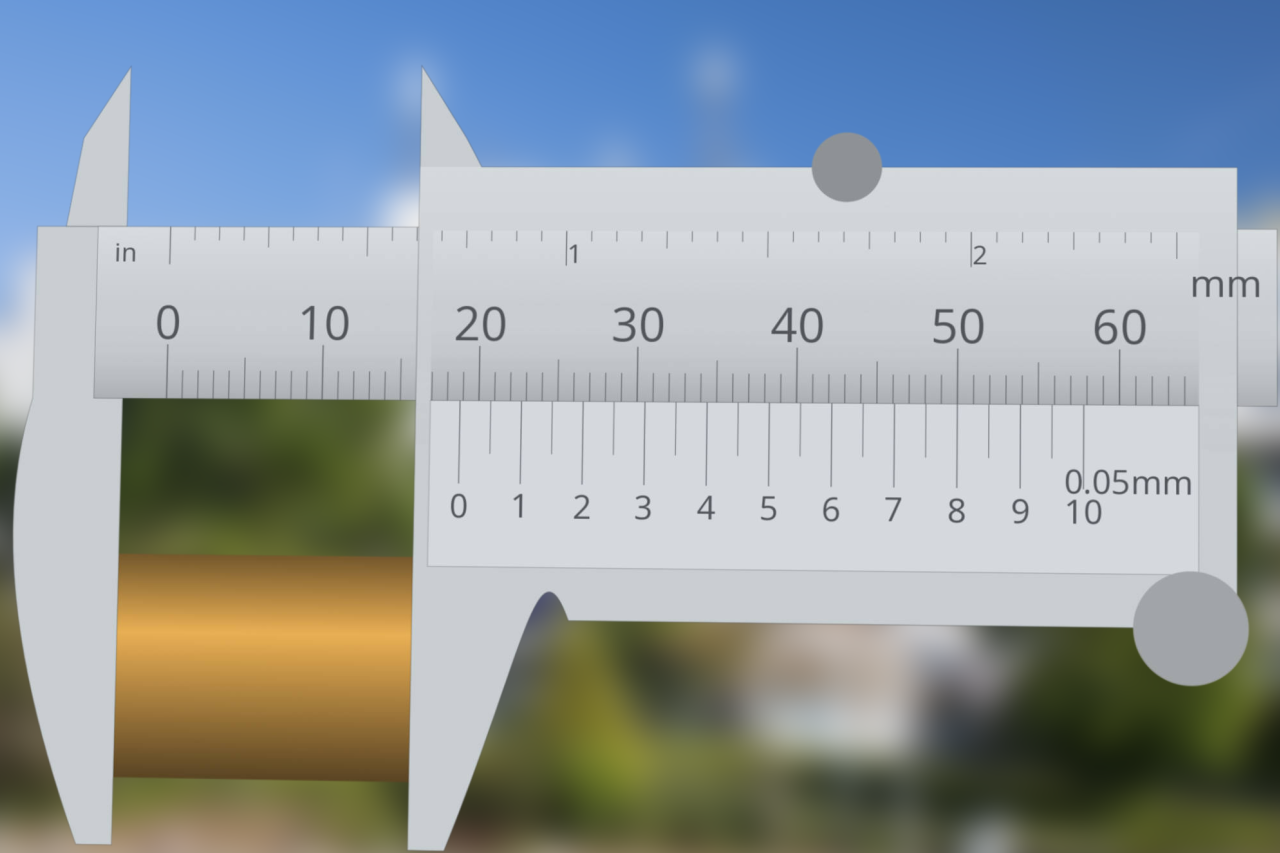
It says 18.8 mm
